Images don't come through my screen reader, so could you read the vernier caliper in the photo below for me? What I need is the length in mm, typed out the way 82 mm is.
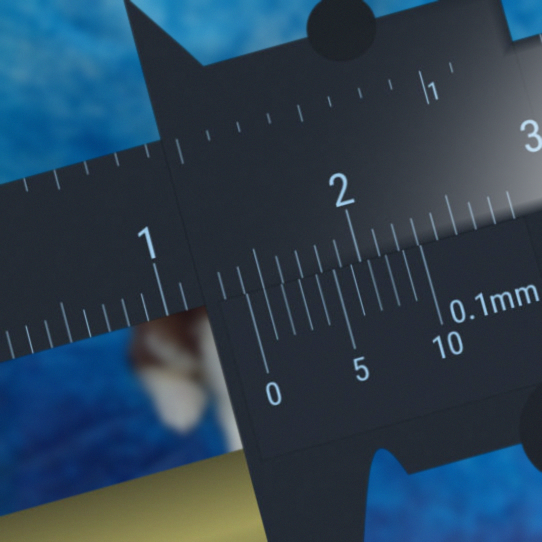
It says 14.1 mm
